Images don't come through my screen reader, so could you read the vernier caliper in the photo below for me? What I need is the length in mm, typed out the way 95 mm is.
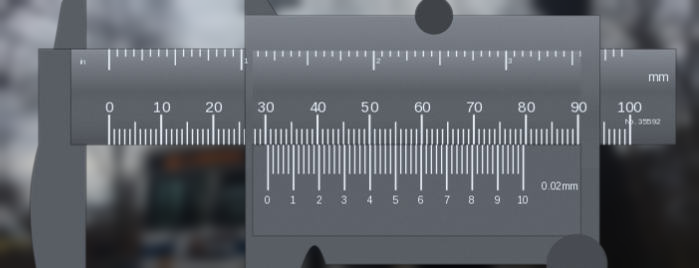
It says 30.5 mm
